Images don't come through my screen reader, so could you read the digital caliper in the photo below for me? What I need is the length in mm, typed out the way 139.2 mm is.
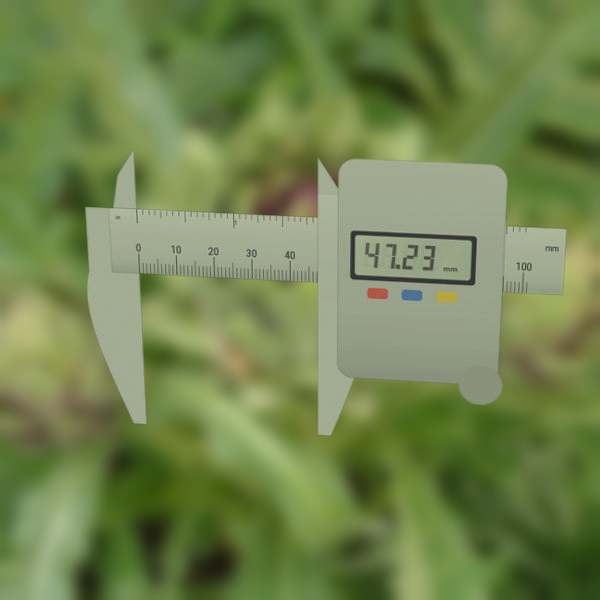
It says 47.23 mm
